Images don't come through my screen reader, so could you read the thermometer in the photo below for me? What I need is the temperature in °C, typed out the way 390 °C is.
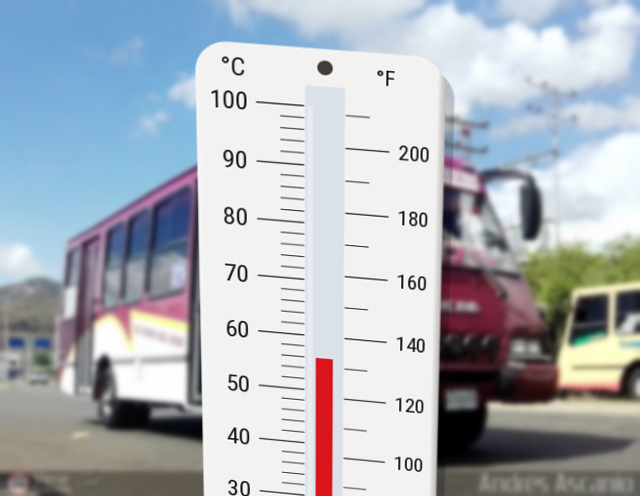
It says 56 °C
